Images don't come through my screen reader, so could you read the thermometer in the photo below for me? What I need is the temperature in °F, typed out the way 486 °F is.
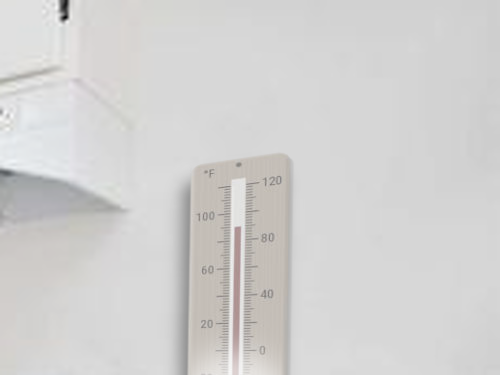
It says 90 °F
